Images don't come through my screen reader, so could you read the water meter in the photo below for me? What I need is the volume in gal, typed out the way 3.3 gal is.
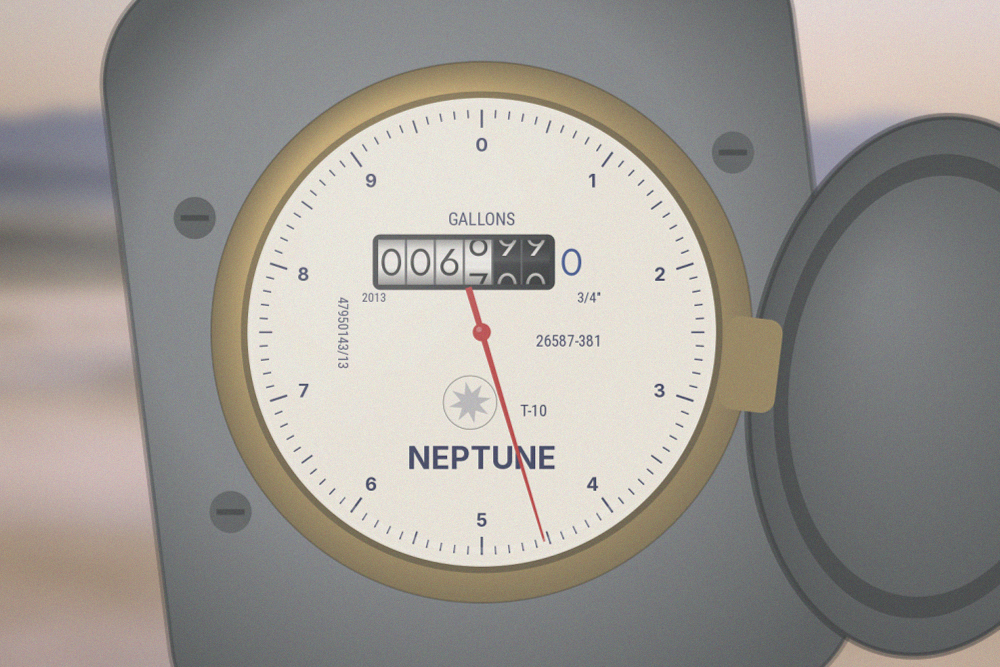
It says 66994.5 gal
